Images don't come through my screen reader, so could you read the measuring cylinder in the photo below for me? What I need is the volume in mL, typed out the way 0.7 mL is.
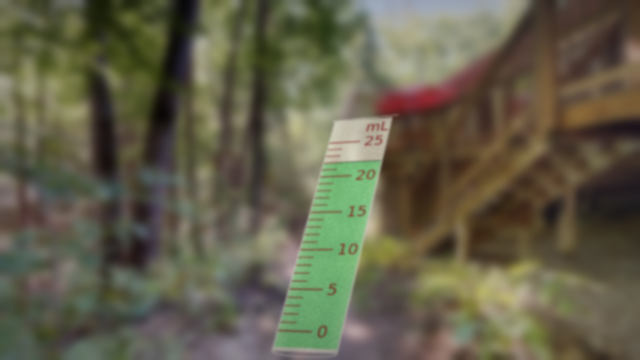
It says 22 mL
